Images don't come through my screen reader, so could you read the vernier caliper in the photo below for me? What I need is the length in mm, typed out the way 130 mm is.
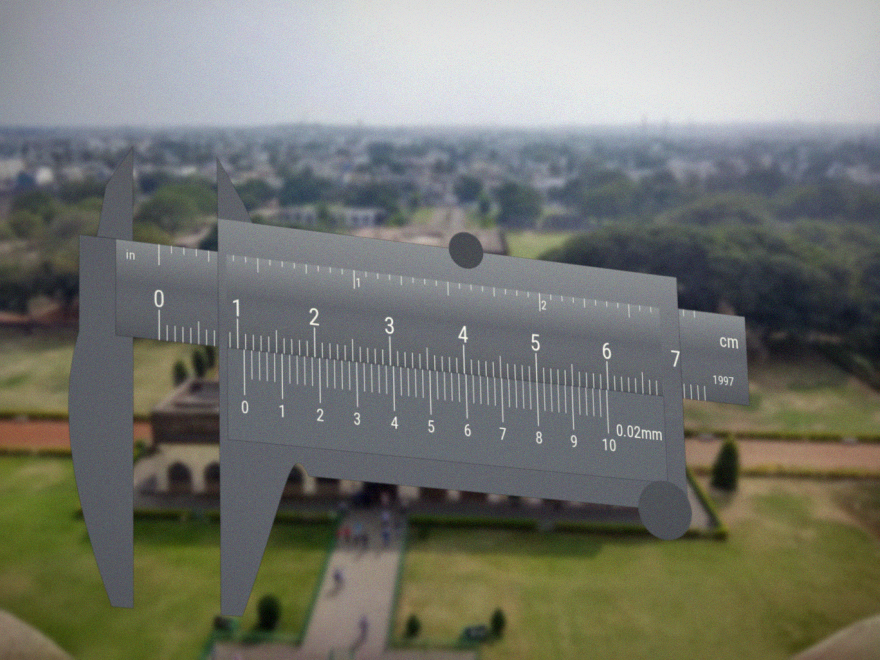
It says 10.8 mm
